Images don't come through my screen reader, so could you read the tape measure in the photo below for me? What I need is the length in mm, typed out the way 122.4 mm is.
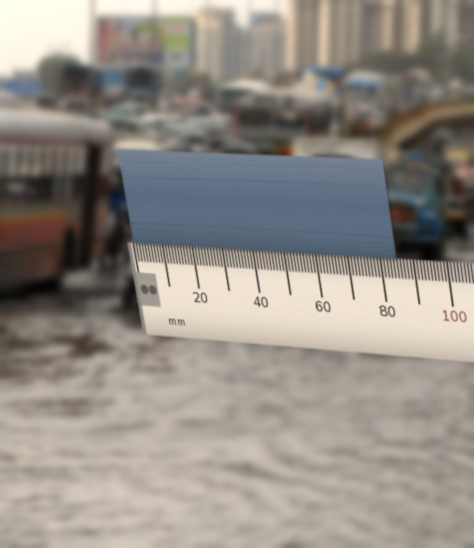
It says 85 mm
